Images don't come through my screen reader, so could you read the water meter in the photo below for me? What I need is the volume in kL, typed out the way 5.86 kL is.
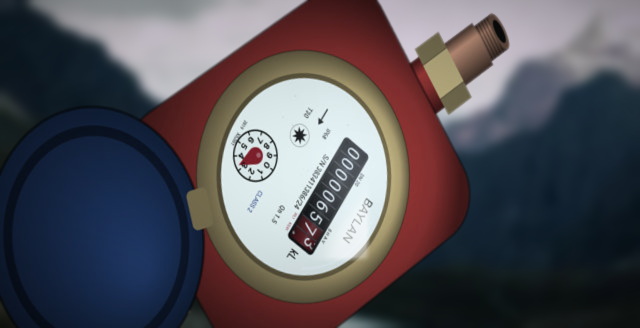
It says 65.733 kL
